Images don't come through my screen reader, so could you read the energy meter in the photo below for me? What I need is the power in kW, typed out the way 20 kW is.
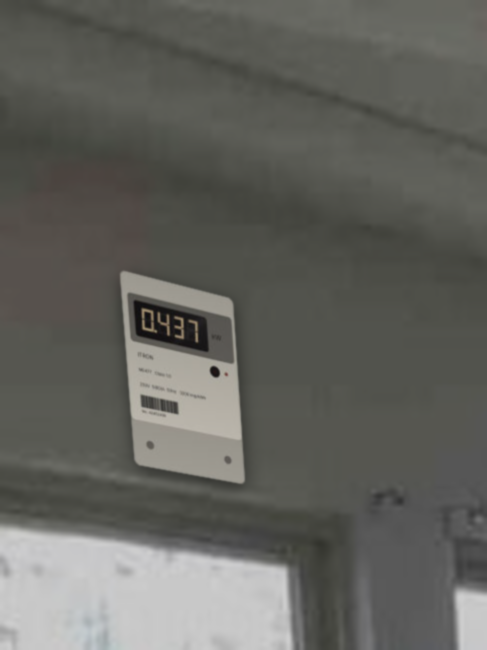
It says 0.437 kW
